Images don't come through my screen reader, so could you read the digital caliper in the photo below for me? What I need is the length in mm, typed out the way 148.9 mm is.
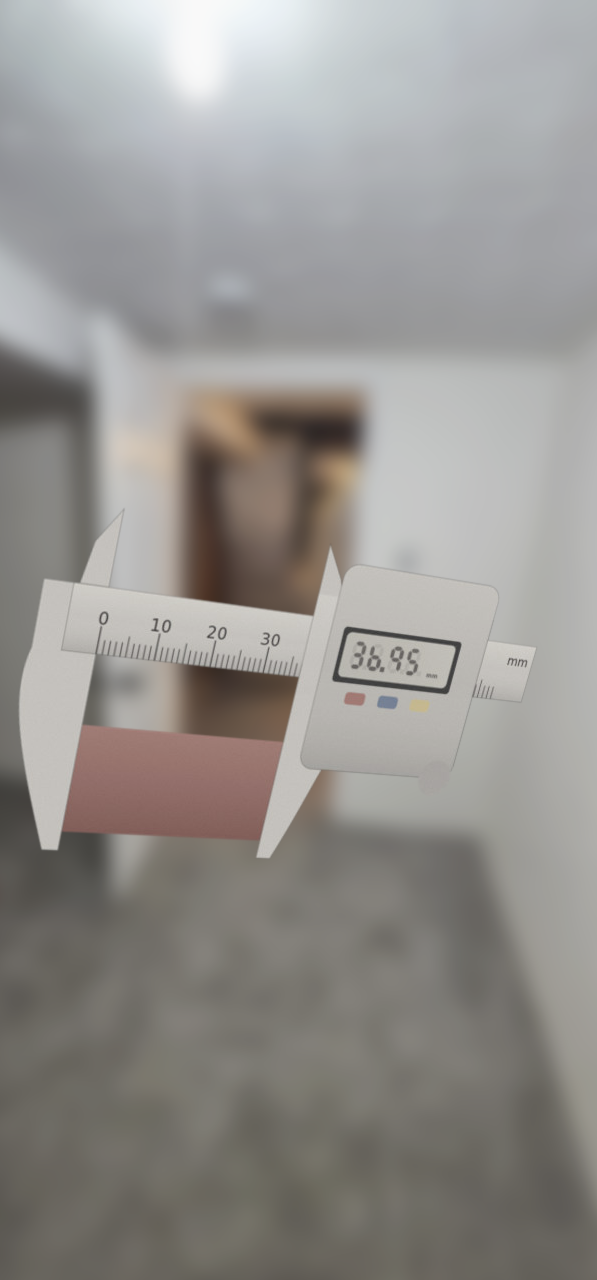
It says 36.95 mm
